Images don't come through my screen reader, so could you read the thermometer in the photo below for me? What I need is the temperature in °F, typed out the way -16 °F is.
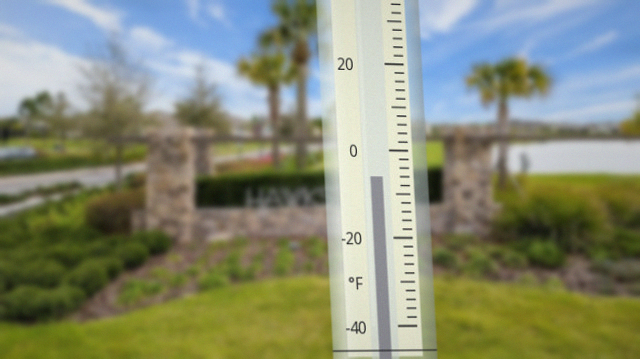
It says -6 °F
